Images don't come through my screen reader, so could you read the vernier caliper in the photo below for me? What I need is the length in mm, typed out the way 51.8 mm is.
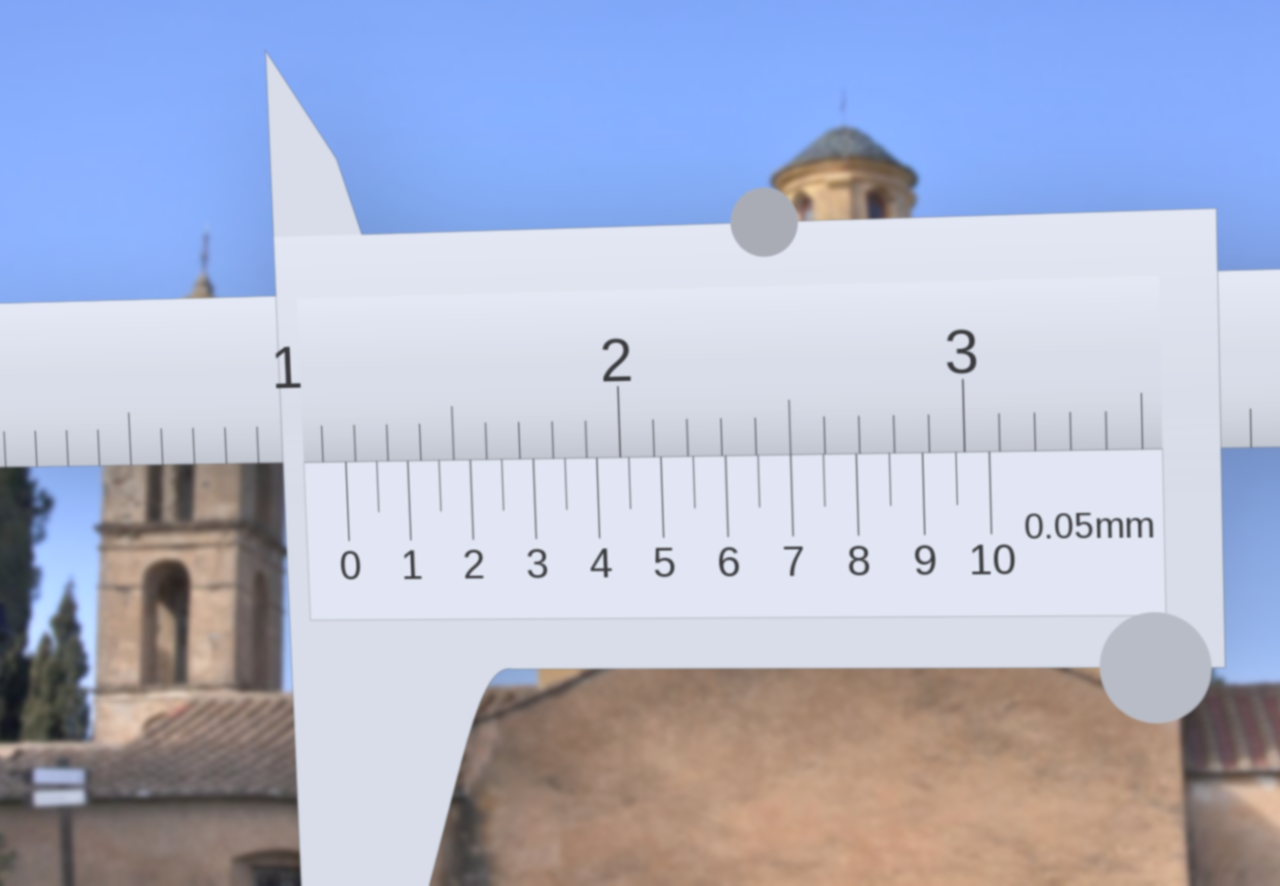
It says 11.70 mm
